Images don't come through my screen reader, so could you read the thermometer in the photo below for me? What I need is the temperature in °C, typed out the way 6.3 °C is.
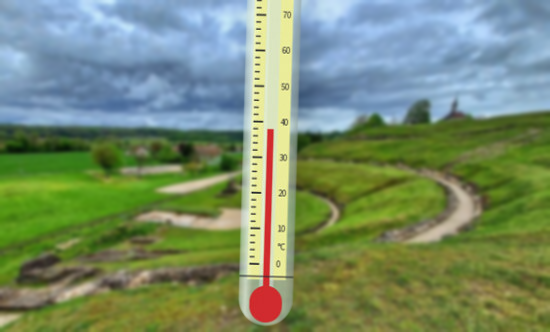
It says 38 °C
